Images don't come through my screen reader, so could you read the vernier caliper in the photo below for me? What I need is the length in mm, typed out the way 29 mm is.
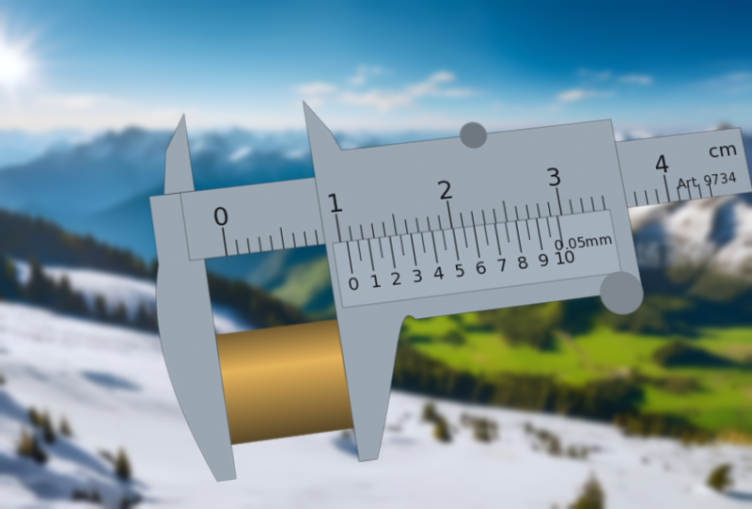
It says 10.6 mm
